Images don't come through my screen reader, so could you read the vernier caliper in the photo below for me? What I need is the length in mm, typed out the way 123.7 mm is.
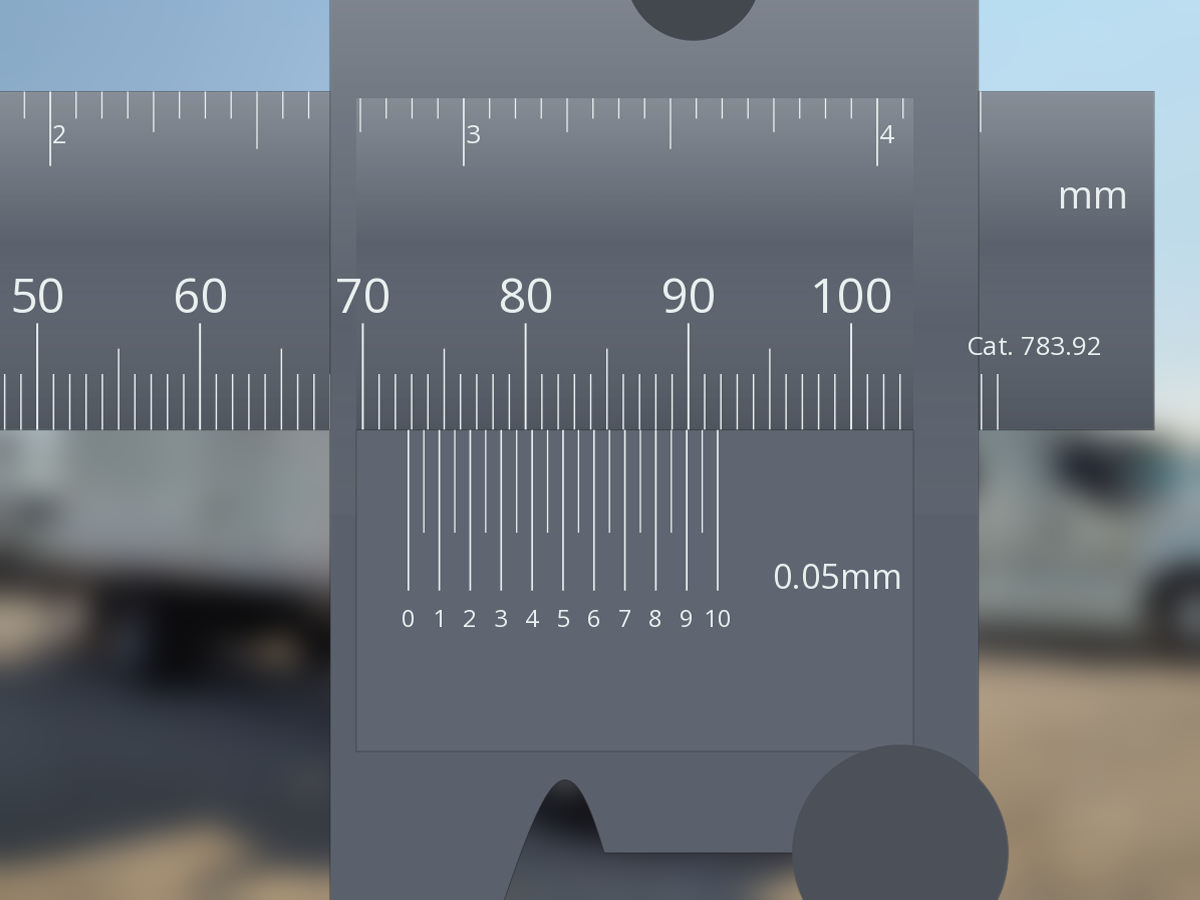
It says 72.8 mm
